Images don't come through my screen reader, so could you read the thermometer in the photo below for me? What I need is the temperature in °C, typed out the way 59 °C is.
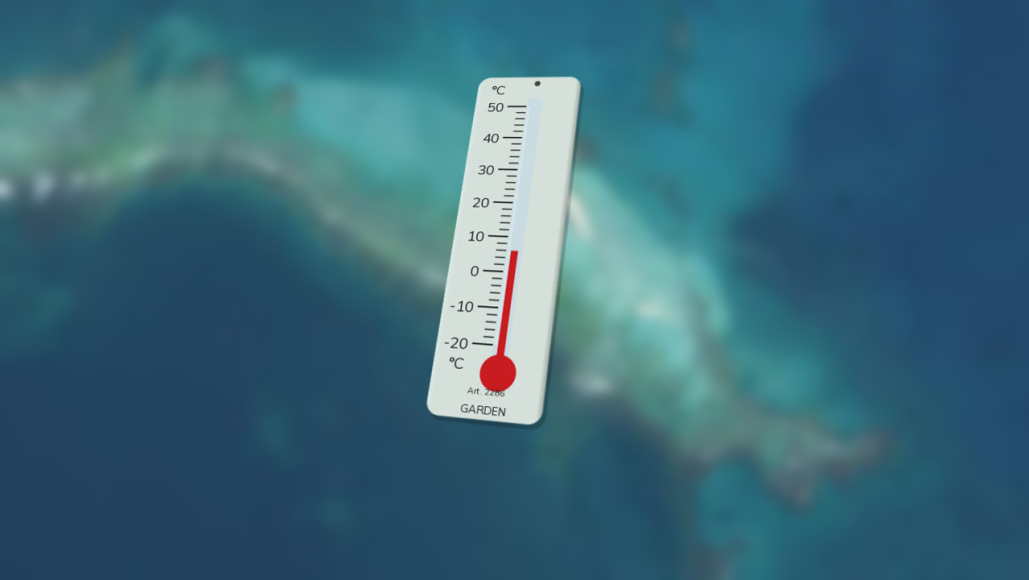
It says 6 °C
